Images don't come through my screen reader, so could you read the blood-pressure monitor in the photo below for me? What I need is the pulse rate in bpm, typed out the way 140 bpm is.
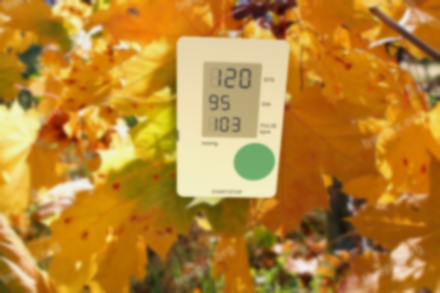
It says 103 bpm
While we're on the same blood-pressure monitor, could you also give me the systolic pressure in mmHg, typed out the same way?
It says 120 mmHg
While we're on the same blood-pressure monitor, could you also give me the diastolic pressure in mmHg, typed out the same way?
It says 95 mmHg
